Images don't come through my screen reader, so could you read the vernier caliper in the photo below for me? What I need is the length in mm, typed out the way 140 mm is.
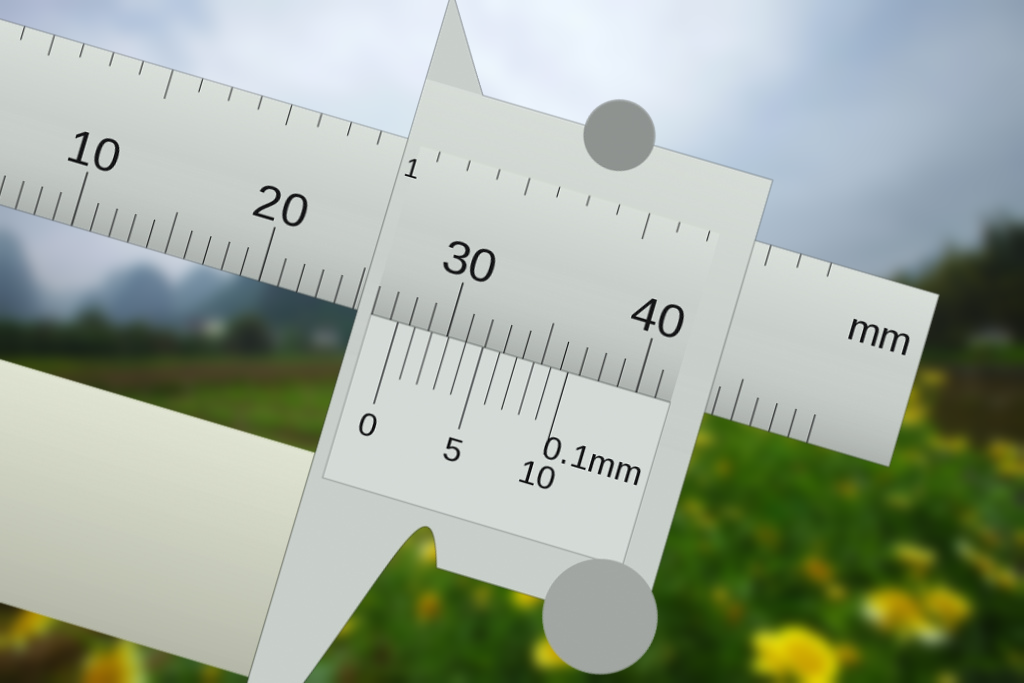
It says 27.4 mm
